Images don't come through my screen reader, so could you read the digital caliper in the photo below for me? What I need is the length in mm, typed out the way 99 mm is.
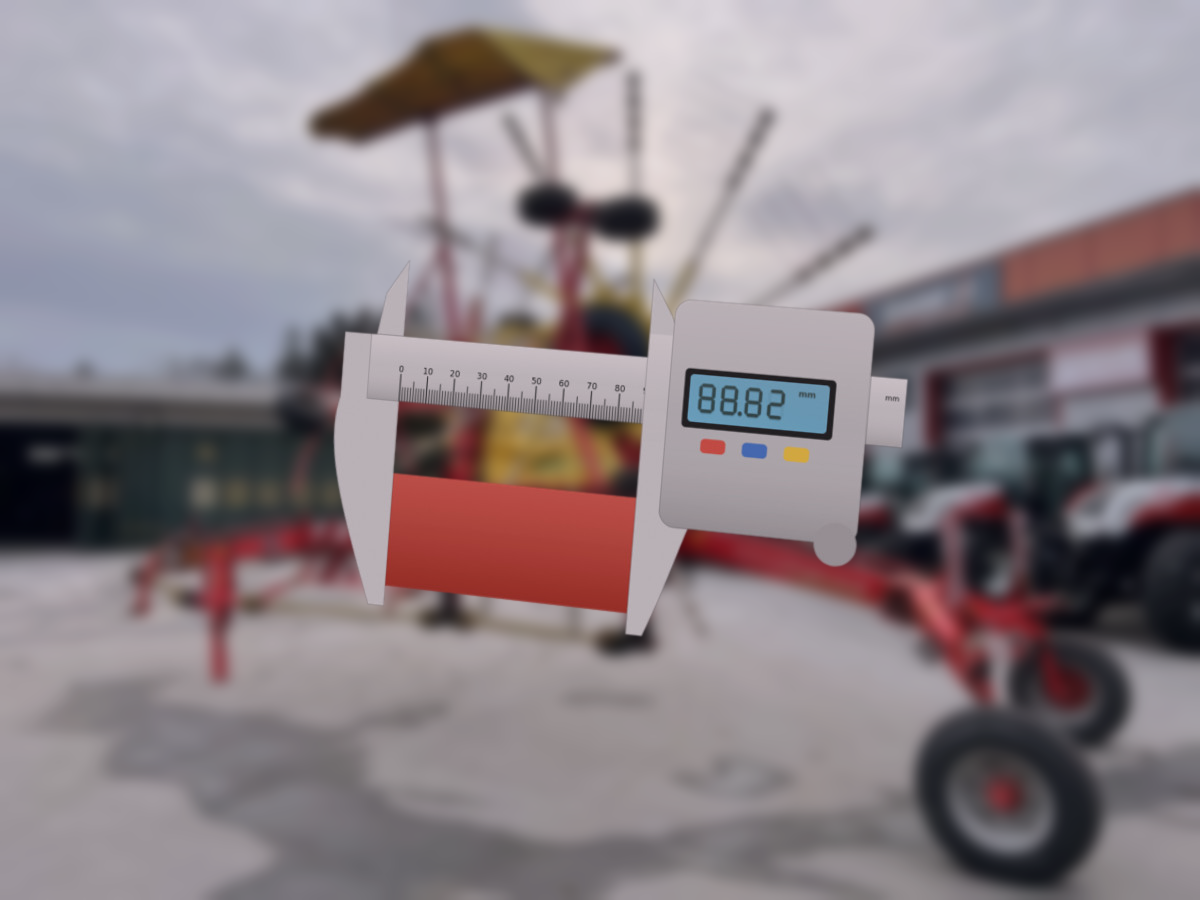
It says 88.82 mm
